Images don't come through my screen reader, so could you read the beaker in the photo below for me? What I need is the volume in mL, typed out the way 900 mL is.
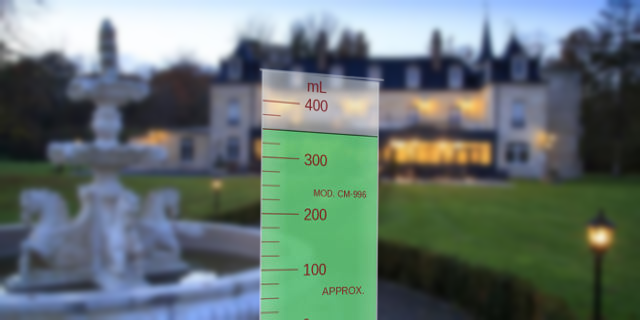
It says 350 mL
